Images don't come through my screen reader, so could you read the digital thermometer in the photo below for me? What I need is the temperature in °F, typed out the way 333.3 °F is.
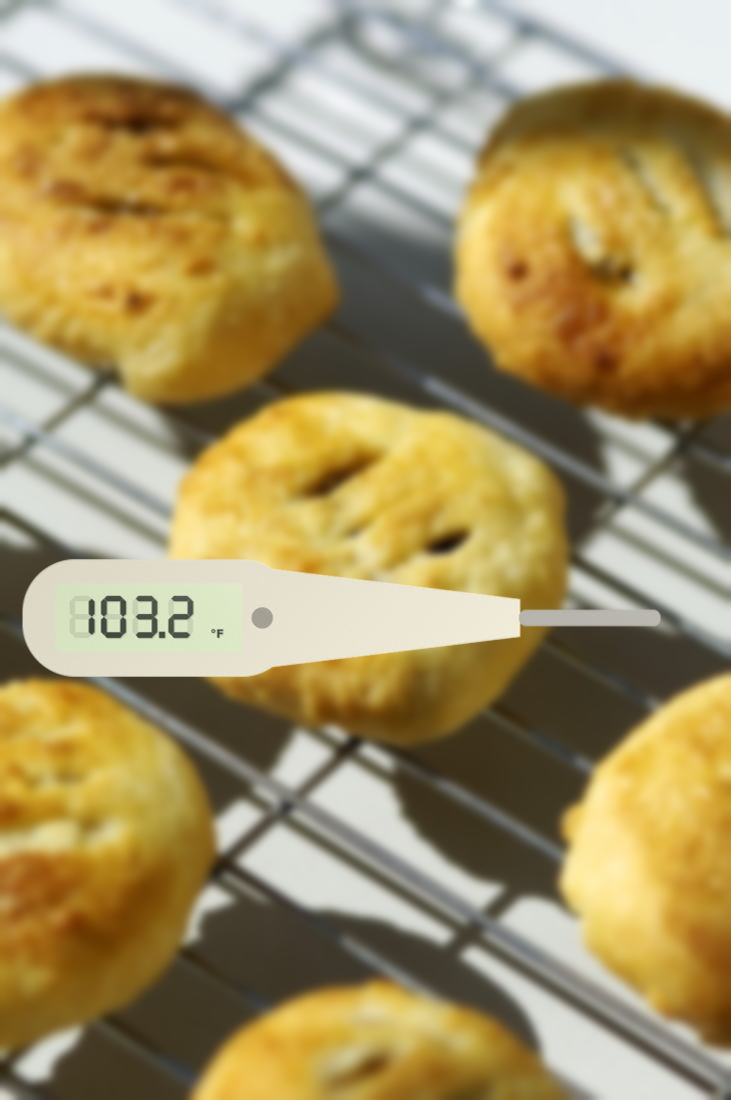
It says 103.2 °F
